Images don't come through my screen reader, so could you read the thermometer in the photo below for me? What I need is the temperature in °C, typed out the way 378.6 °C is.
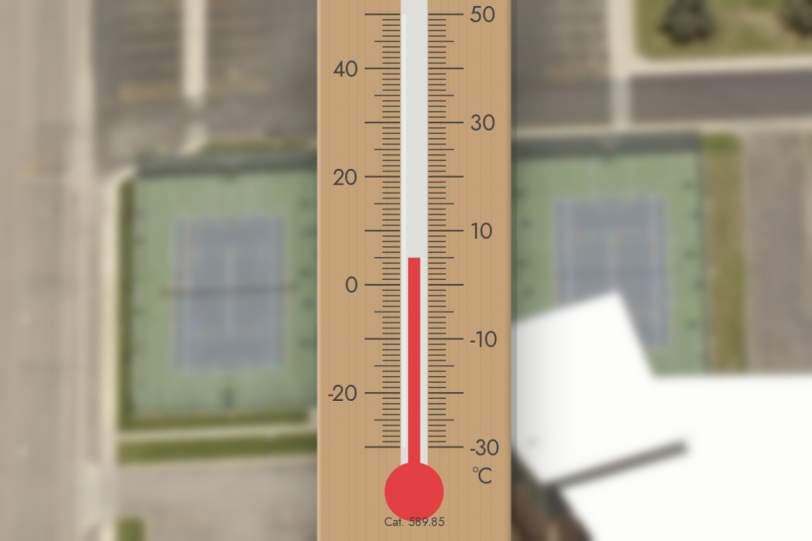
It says 5 °C
